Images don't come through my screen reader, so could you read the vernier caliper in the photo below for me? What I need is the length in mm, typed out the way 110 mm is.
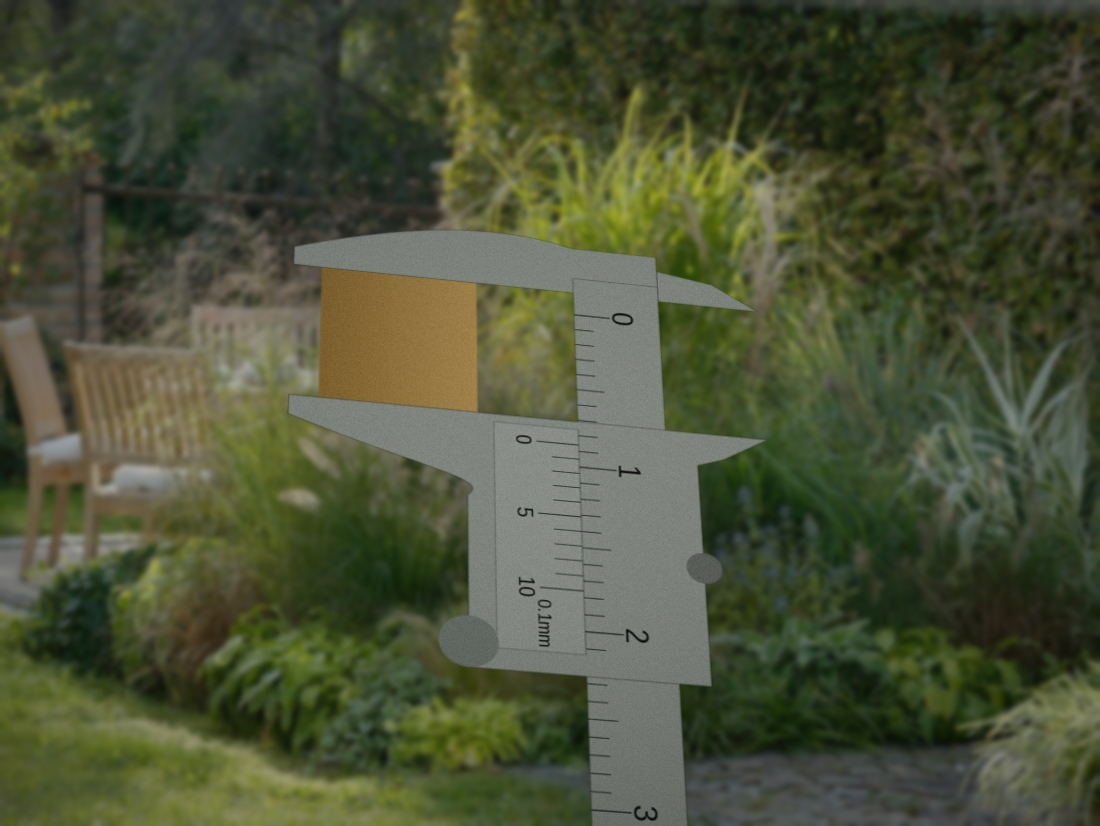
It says 8.6 mm
